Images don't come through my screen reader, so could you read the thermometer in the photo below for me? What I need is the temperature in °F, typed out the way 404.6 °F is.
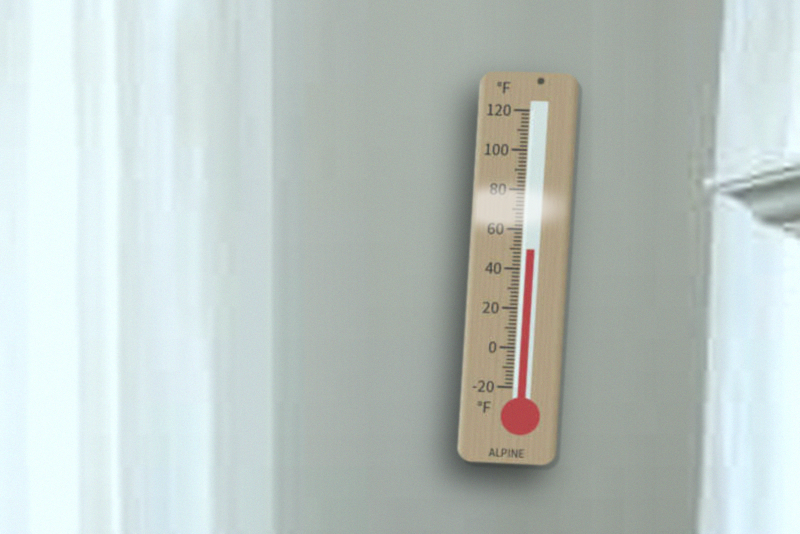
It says 50 °F
